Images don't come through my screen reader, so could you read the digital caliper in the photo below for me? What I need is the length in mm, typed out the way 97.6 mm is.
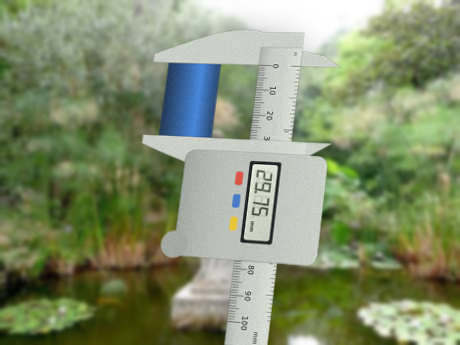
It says 29.75 mm
